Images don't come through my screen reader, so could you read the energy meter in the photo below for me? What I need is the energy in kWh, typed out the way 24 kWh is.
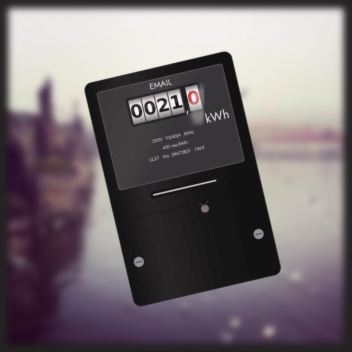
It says 21.0 kWh
